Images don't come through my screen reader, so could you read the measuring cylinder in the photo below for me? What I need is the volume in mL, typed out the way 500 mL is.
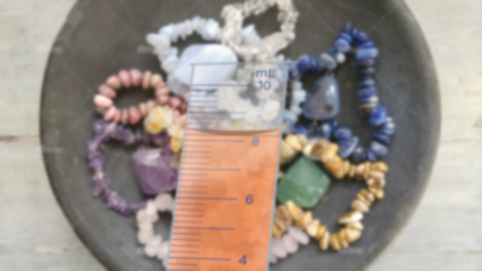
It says 8.2 mL
